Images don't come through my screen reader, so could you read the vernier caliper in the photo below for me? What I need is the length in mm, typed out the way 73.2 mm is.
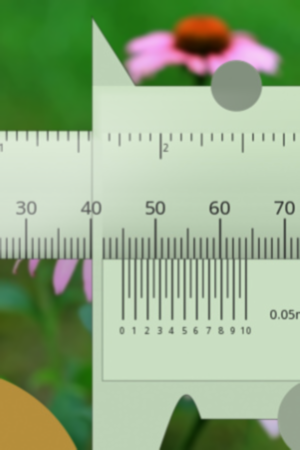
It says 45.0 mm
